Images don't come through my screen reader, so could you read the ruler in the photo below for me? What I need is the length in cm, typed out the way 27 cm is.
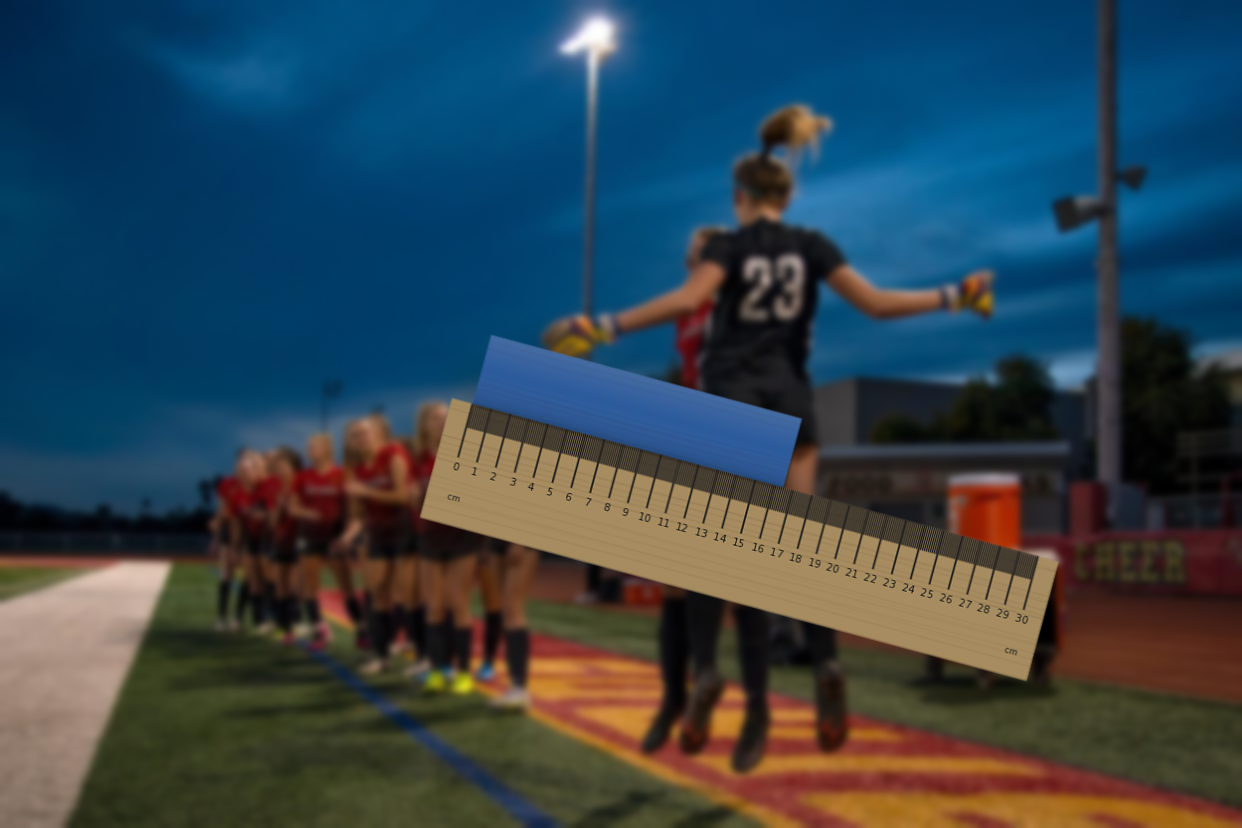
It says 16.5 cm
